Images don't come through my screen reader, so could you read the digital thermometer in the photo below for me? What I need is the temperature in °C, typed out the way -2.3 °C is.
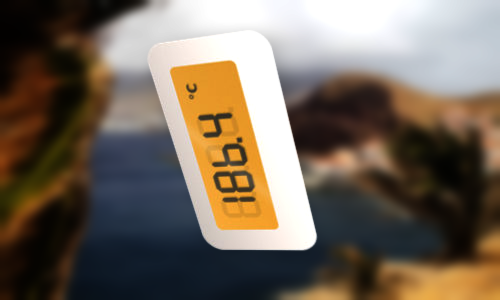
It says 186.4 °C
